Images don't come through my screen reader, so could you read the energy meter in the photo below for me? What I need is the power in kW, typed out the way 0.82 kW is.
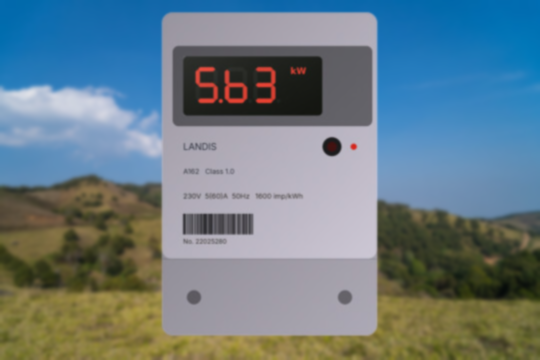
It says 5.63 kW
